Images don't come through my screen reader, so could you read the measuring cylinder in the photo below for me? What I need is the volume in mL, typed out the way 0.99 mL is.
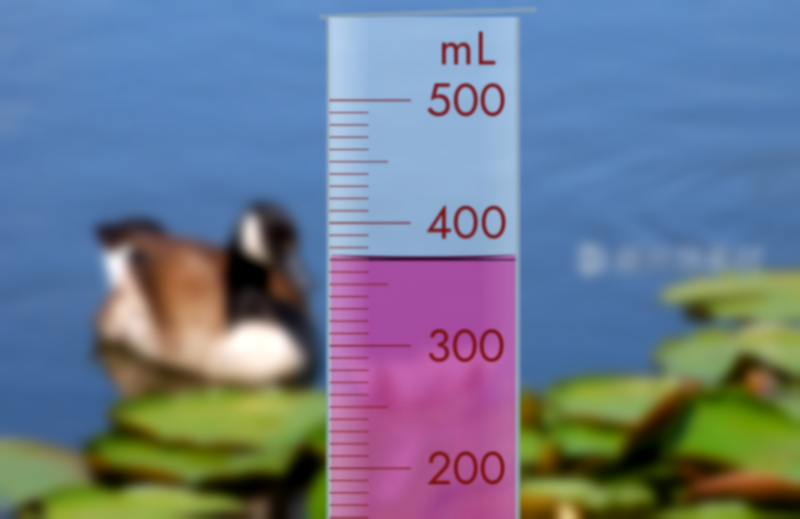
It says 370 mL
